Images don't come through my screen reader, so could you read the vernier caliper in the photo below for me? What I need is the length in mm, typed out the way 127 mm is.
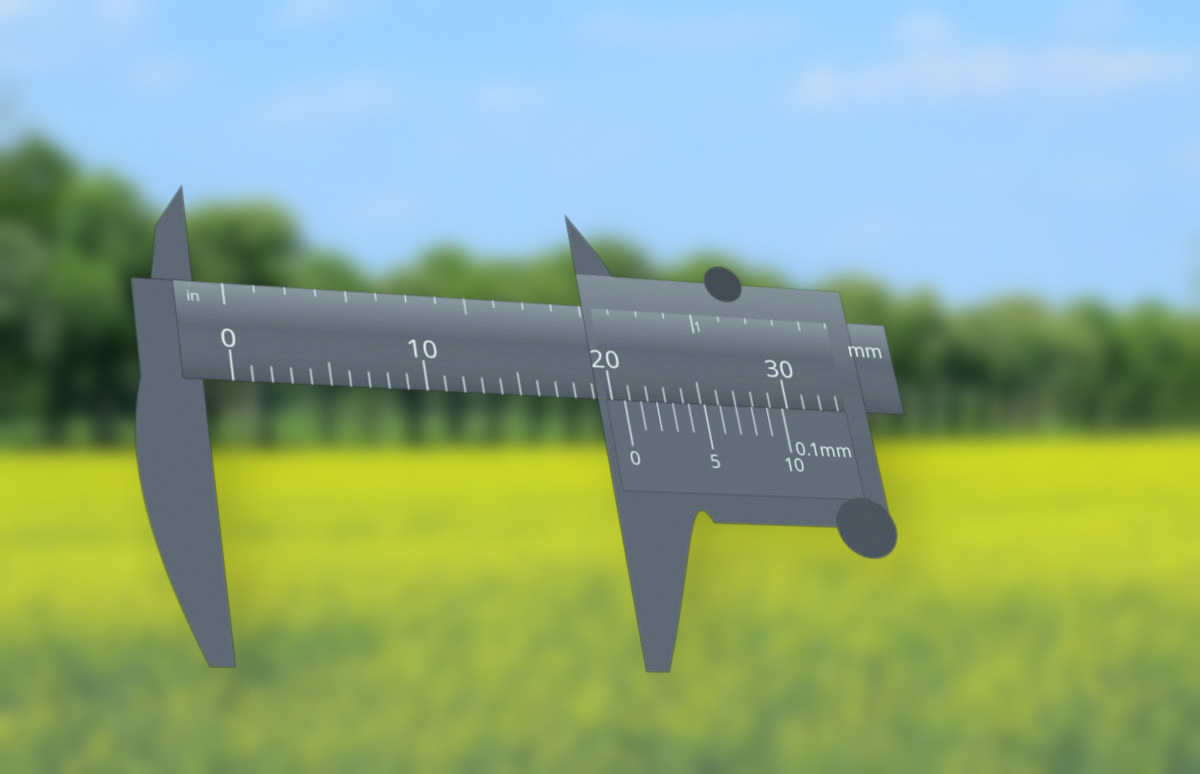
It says 20.7 mm
